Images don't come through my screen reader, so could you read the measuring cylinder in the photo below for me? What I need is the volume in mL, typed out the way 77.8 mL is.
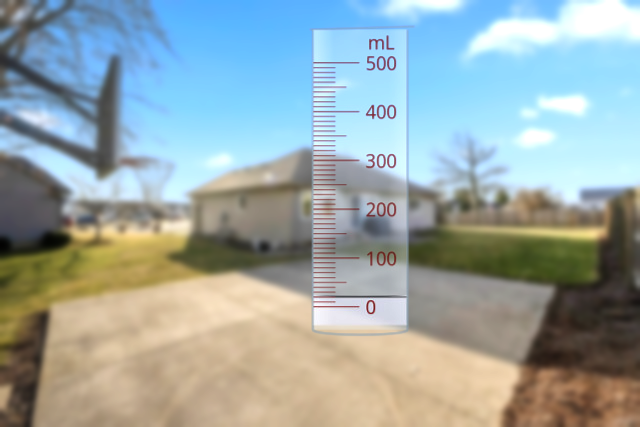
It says 20 mL
